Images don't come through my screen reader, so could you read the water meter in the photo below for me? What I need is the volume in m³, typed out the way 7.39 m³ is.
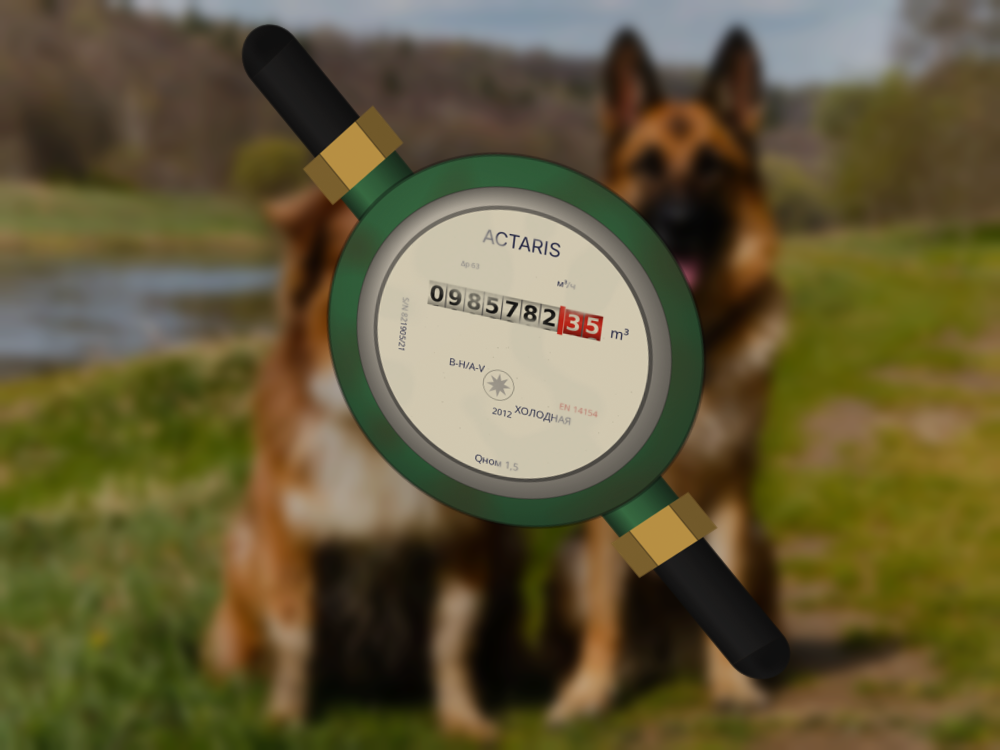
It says 985782.35 m³
